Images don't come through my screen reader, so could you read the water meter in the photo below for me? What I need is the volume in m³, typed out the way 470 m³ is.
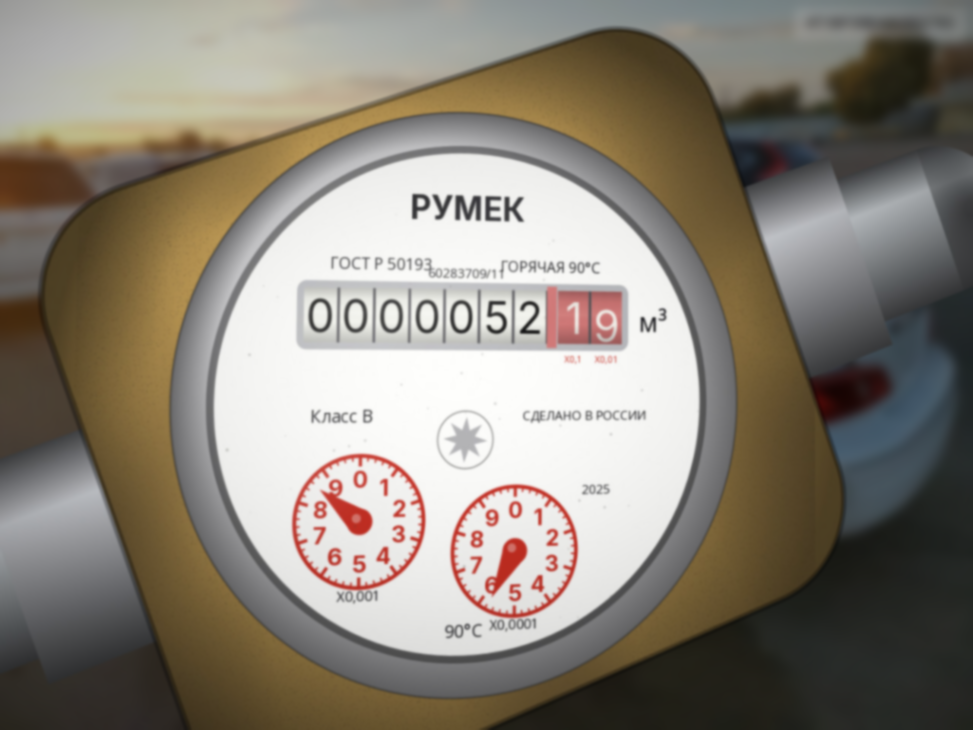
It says 52.1885 m³
